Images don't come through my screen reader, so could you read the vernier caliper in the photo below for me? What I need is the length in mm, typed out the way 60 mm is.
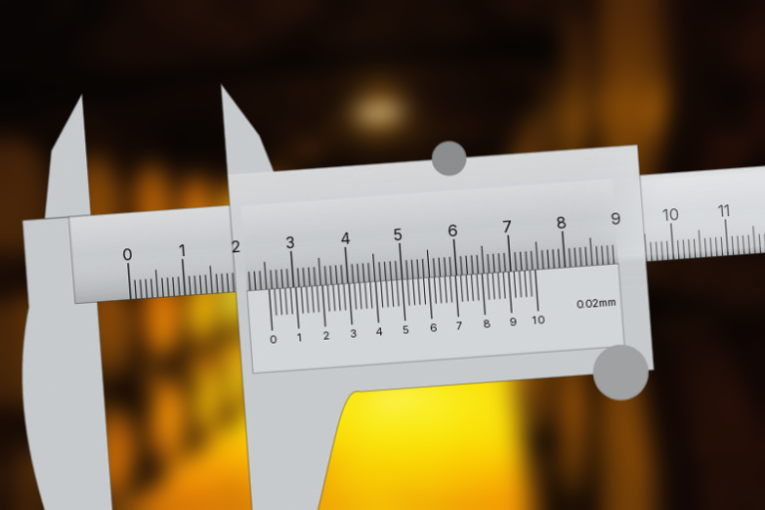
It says 25.5 mm
